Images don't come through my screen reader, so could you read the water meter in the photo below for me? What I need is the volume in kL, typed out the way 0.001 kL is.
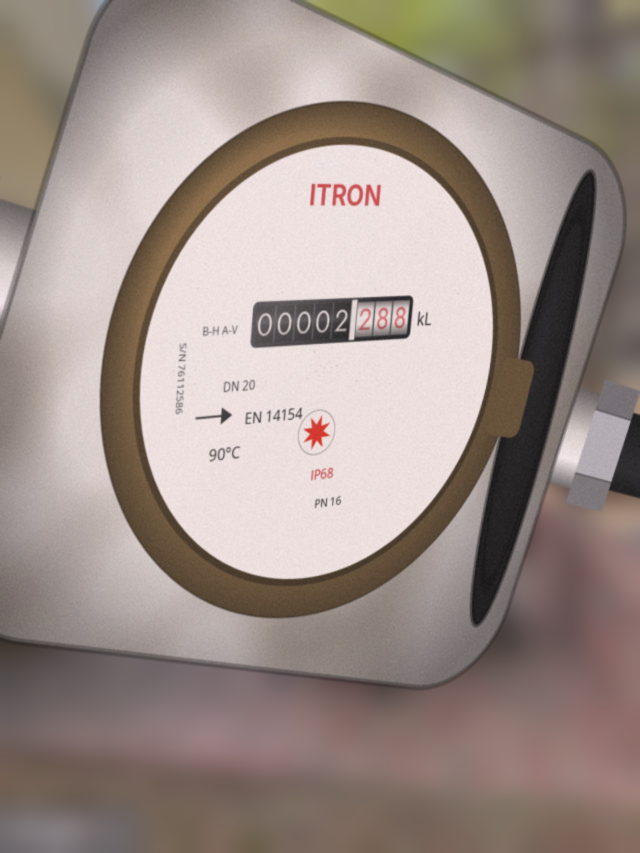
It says 2.288 kL
